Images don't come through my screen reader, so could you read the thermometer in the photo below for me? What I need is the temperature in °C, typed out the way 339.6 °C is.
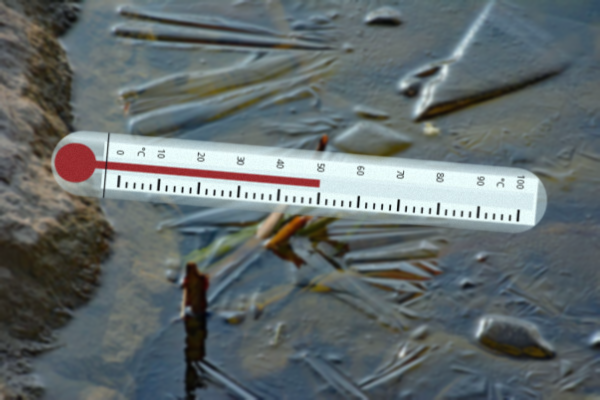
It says 50 °C
